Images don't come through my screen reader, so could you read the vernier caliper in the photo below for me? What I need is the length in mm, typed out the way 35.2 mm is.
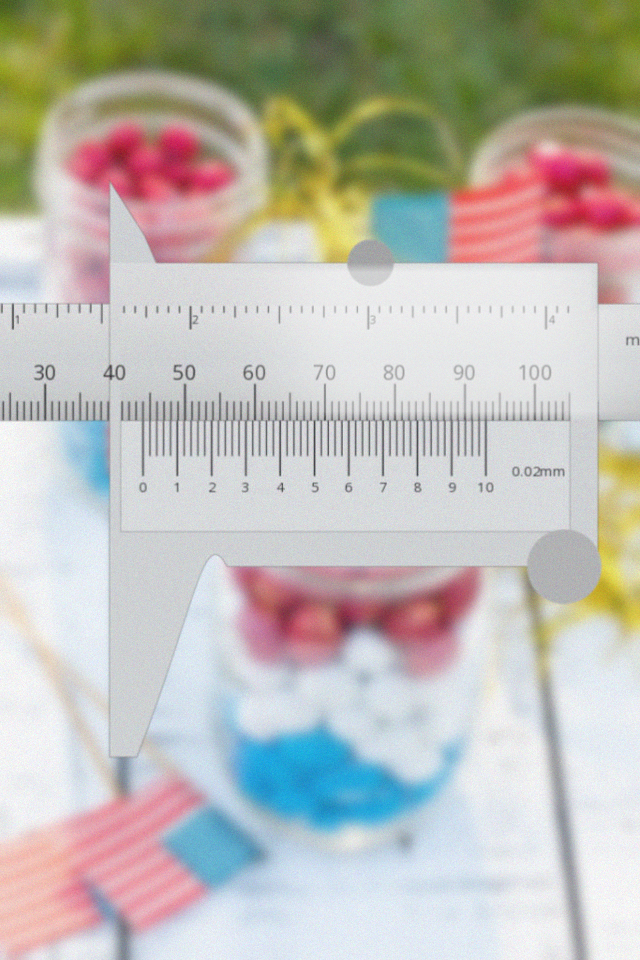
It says 44.0 mm
